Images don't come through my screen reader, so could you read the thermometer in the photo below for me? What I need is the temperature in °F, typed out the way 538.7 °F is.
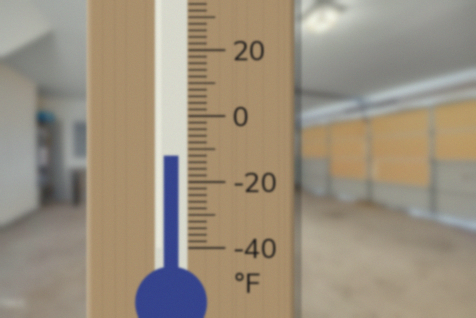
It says -12 °F
